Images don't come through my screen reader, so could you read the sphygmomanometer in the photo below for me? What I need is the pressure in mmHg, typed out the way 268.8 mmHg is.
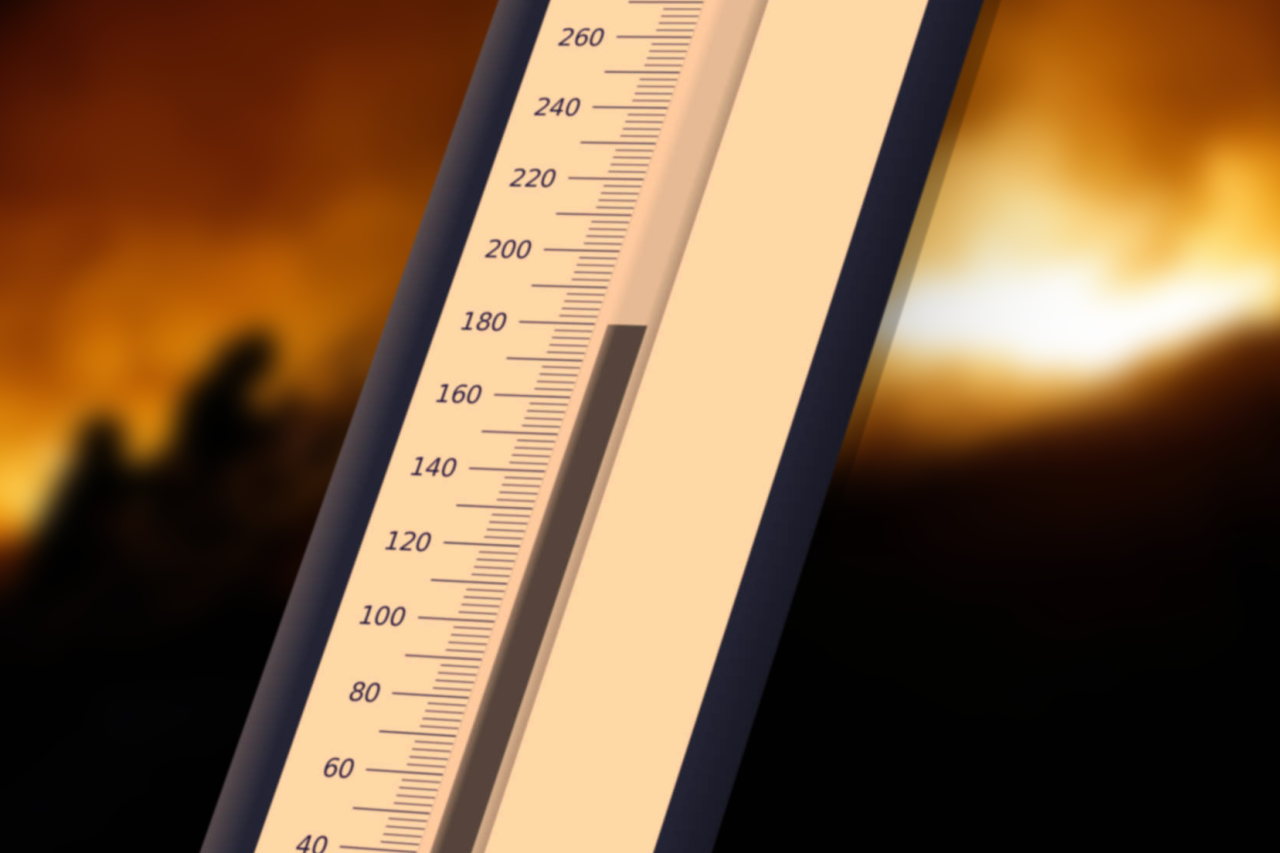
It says 180 mmHg
